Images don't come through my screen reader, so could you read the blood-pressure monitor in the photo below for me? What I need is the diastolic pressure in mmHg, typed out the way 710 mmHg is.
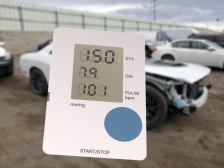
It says 79 mmHg
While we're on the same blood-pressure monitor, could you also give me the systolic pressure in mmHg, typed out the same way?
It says 150 mmHg
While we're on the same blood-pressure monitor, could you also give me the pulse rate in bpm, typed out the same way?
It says 101 bpm
